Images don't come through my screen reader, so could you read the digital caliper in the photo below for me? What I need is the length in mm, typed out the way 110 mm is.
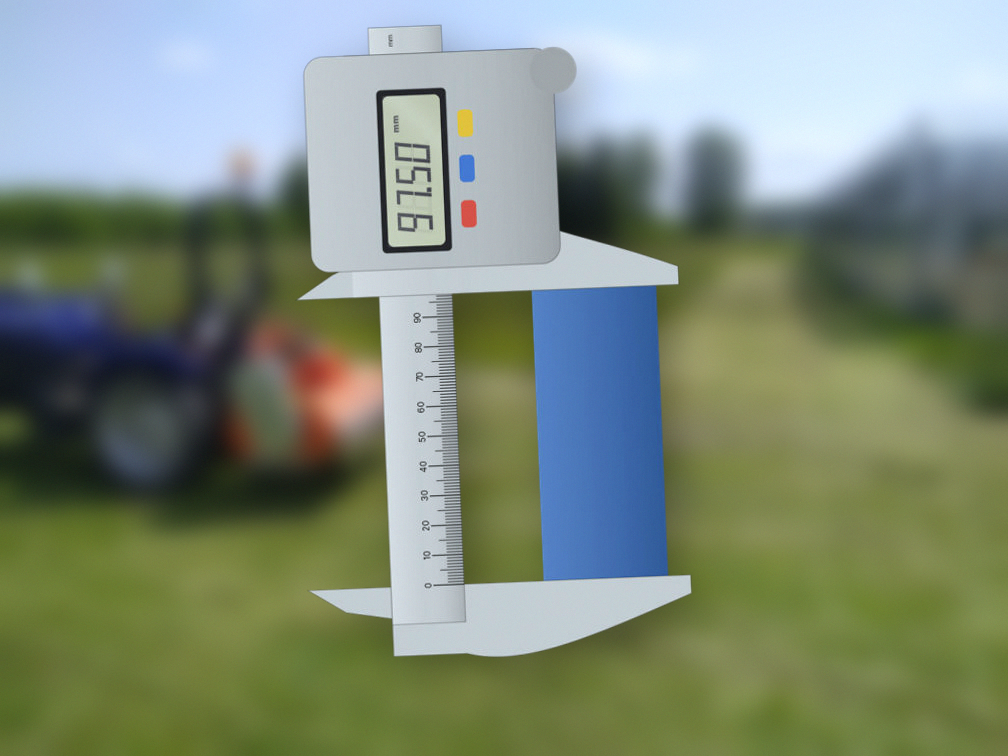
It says 97.50 mm
